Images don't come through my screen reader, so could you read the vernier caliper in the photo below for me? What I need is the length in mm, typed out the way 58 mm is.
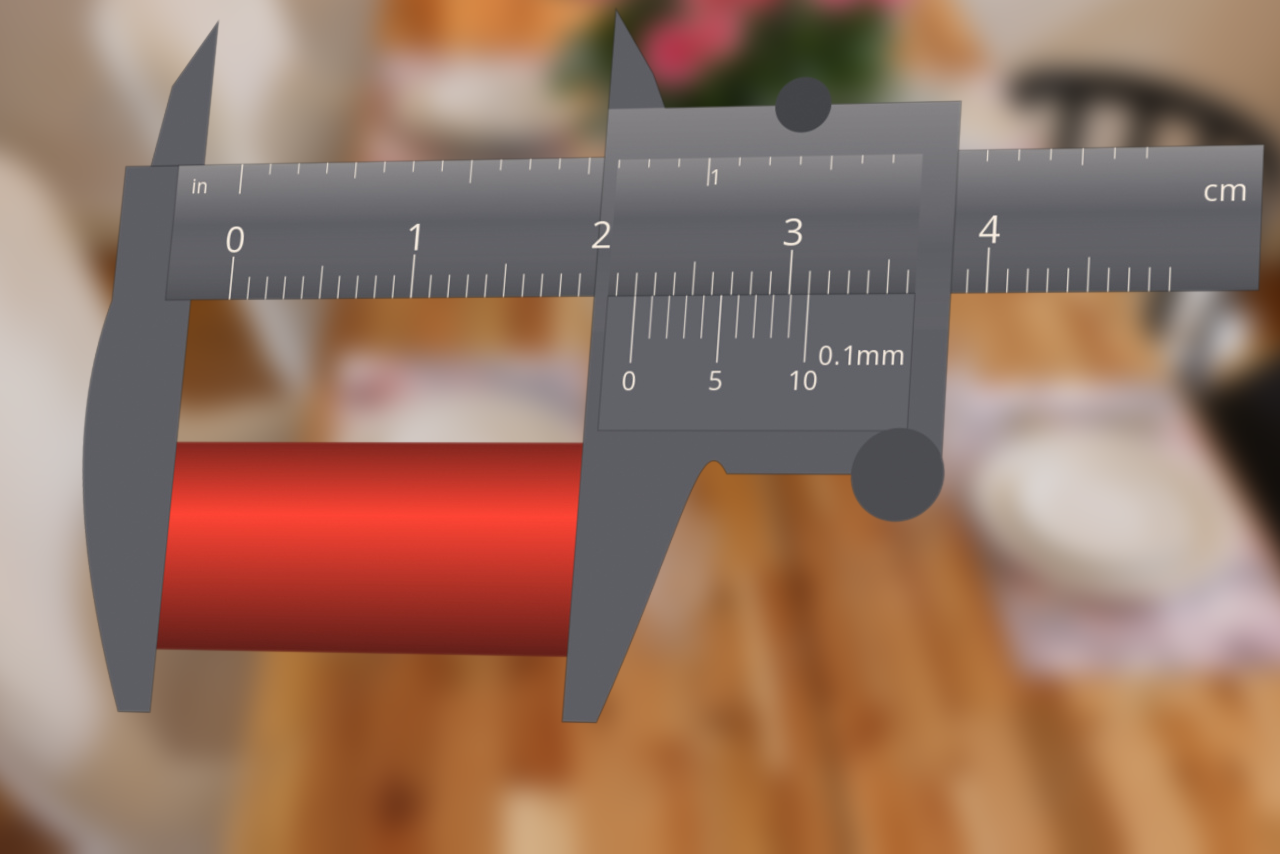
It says 22.0 mm
